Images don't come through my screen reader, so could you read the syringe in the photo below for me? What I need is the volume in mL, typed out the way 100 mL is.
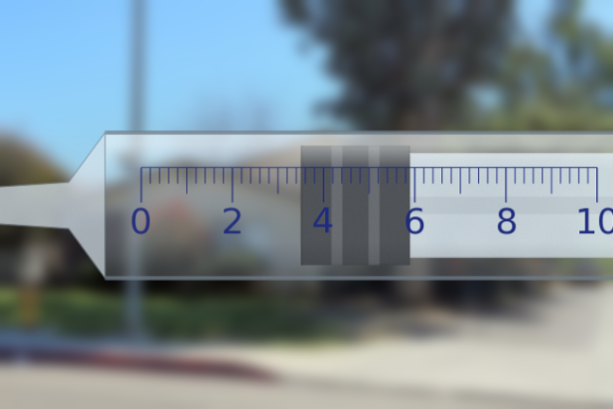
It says 3.5 mL
